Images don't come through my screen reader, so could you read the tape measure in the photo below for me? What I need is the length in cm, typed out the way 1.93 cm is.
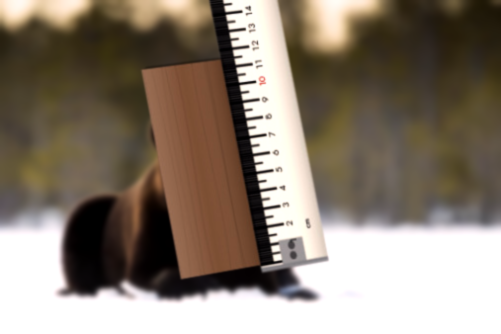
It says 11.5 cm
